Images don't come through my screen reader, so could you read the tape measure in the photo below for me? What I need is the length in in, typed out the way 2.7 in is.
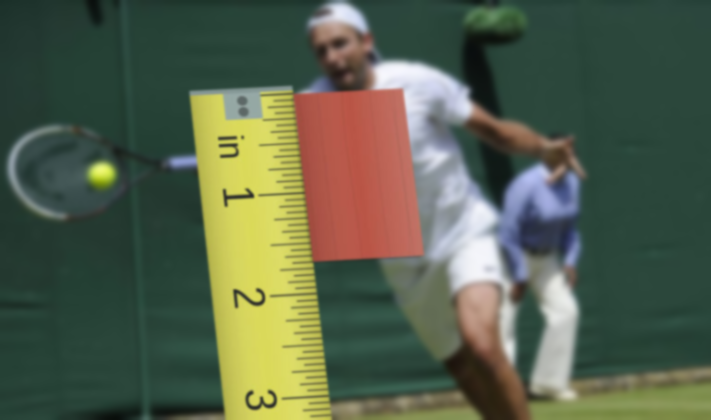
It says 1.6875 in
